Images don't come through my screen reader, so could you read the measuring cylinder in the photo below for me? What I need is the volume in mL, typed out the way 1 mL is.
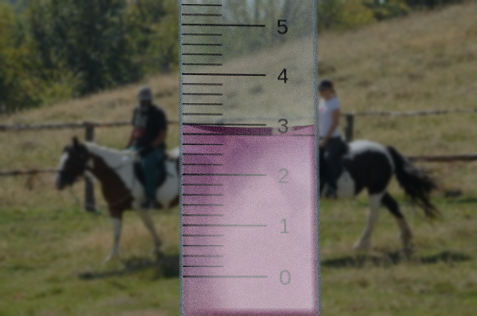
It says 2.8 mL
